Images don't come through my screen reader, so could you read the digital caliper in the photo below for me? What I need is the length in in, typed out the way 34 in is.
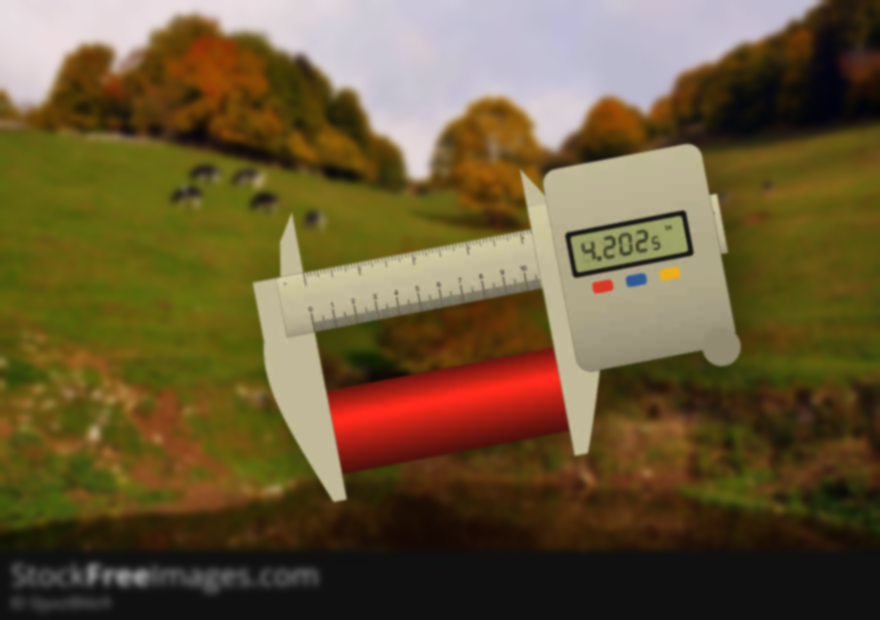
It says 4.2025 in
